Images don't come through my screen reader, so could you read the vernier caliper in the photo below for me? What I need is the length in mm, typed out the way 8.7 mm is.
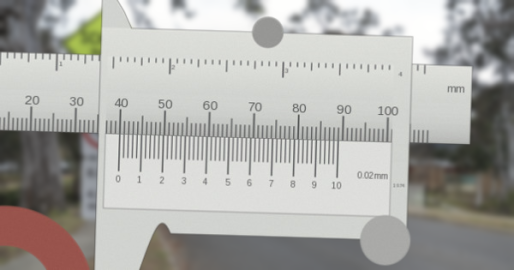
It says 40.0 mm
